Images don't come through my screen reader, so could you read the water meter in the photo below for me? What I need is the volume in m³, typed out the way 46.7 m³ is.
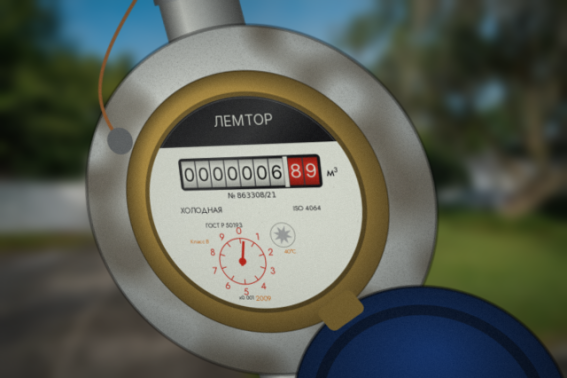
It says 6.890 m³
